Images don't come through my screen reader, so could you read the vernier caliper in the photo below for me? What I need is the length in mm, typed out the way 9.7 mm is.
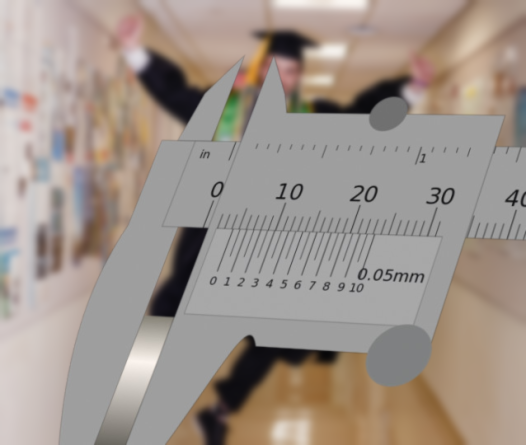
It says 4.2 mm
